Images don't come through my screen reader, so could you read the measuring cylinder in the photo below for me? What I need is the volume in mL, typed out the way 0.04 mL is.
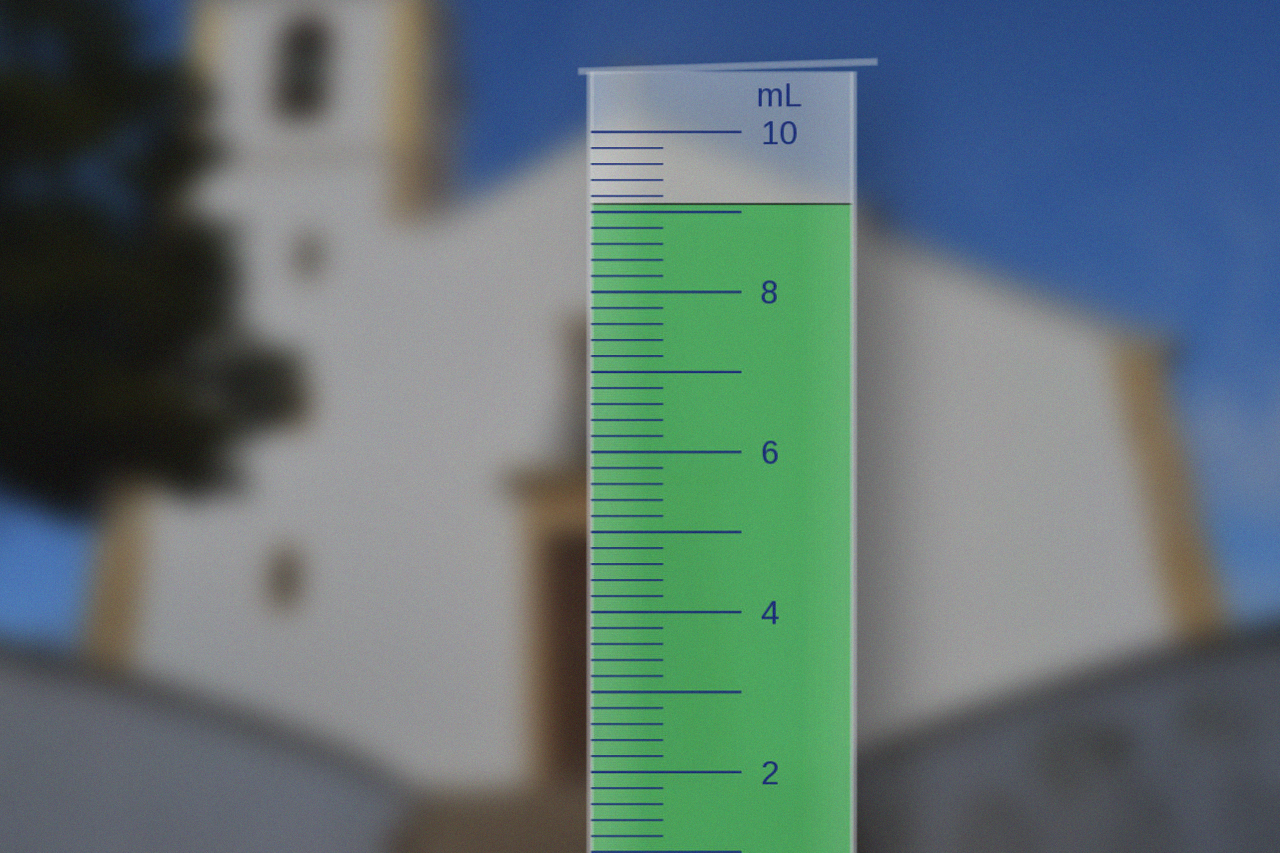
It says 9.1 mL
